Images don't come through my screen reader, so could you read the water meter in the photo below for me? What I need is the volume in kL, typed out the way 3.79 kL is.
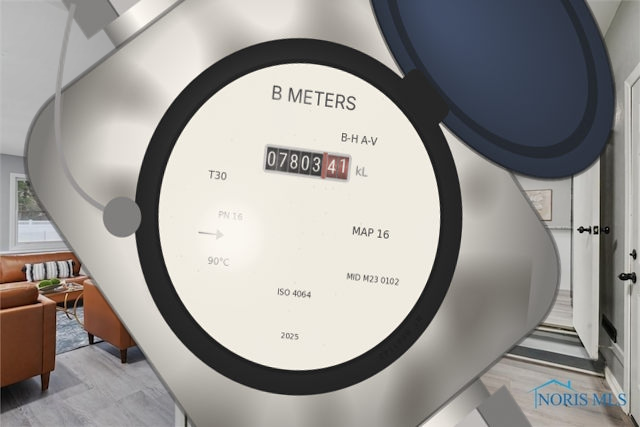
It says 7803.41 kL
